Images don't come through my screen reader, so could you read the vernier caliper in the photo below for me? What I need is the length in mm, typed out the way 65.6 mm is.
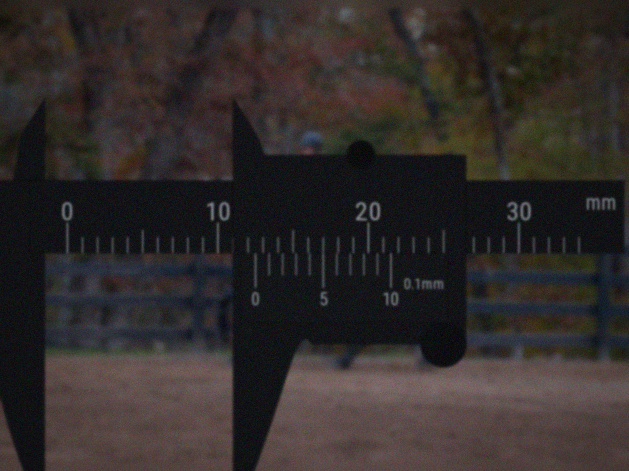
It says 12.5 mm
